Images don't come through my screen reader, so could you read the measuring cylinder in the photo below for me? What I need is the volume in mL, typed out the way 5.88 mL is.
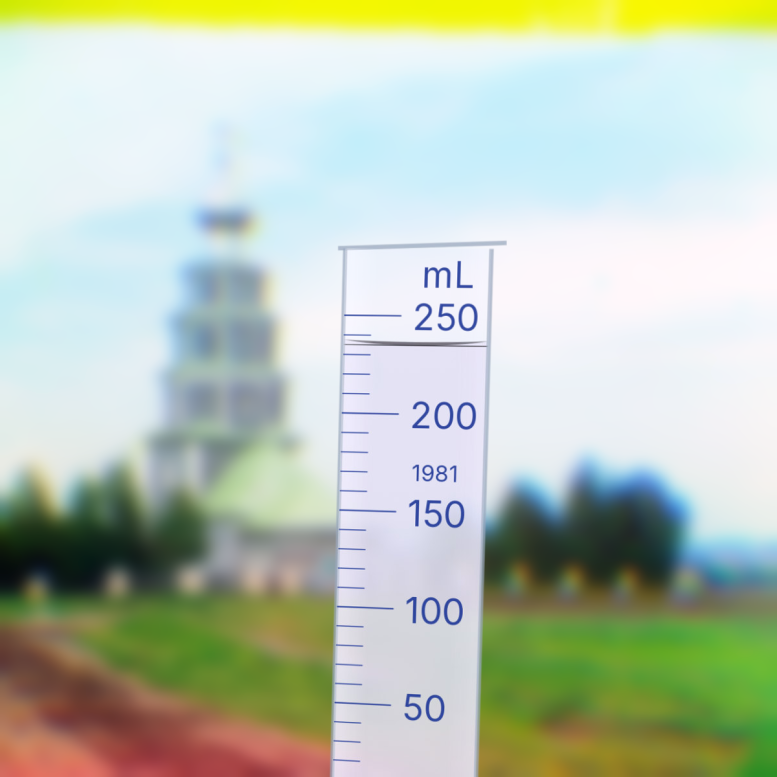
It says 235 mL
